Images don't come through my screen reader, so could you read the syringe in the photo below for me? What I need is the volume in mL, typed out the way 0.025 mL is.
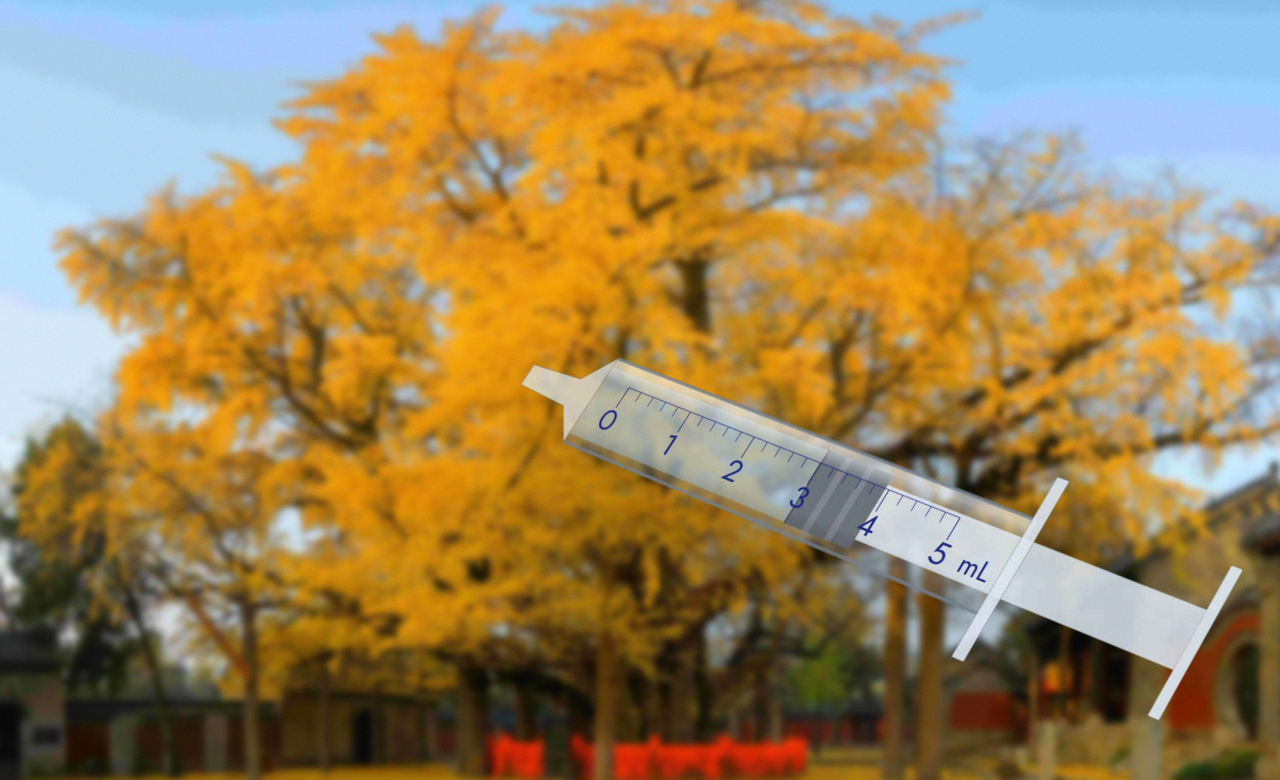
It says 3 mL
